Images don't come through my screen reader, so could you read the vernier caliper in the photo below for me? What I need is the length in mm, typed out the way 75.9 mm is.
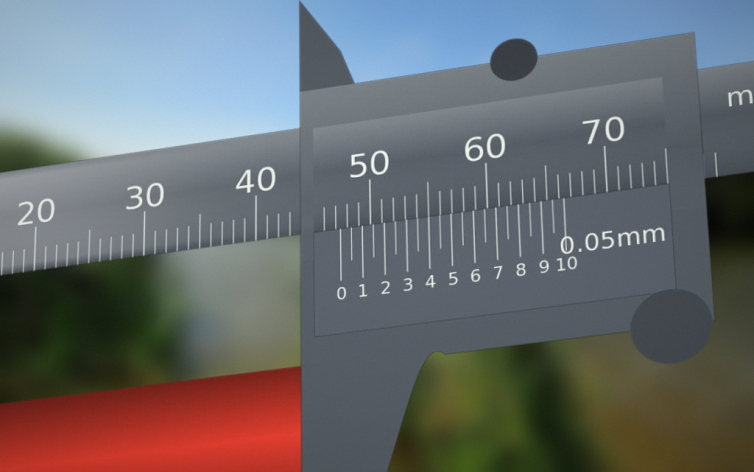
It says 47.4 mm
